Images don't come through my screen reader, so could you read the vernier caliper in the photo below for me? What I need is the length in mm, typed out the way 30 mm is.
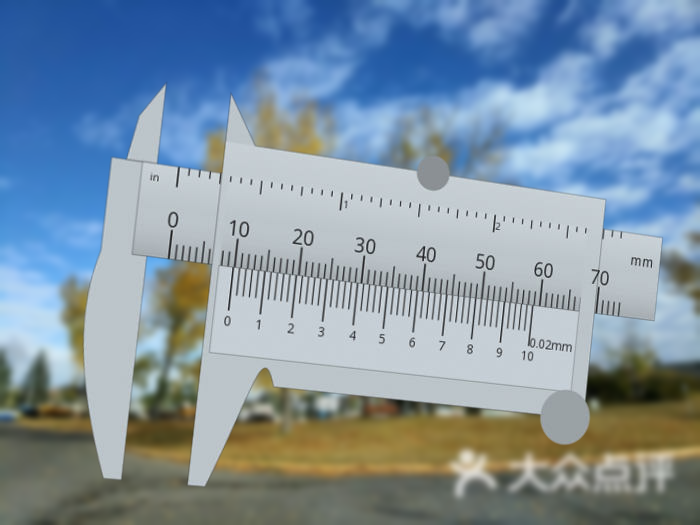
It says 9.8 mm
